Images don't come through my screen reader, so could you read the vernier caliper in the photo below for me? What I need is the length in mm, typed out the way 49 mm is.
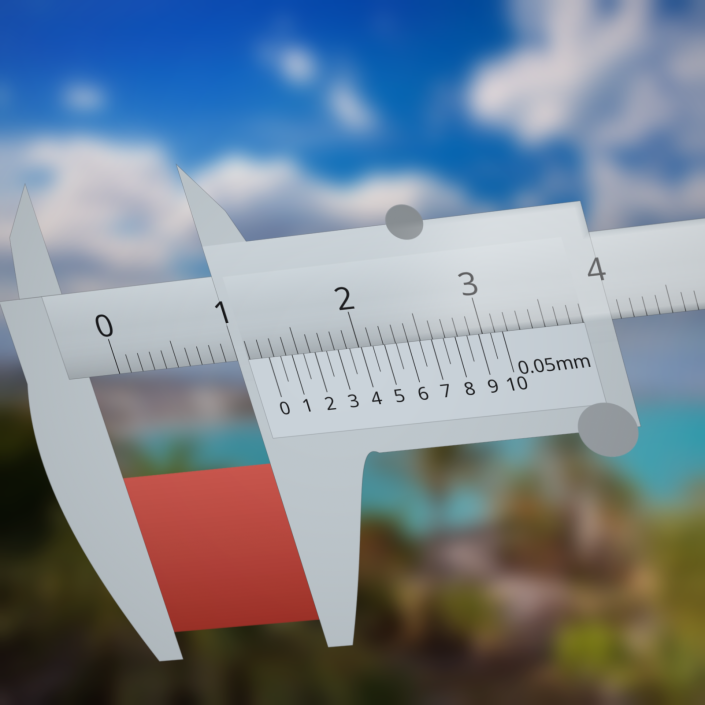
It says 12.6 mm
